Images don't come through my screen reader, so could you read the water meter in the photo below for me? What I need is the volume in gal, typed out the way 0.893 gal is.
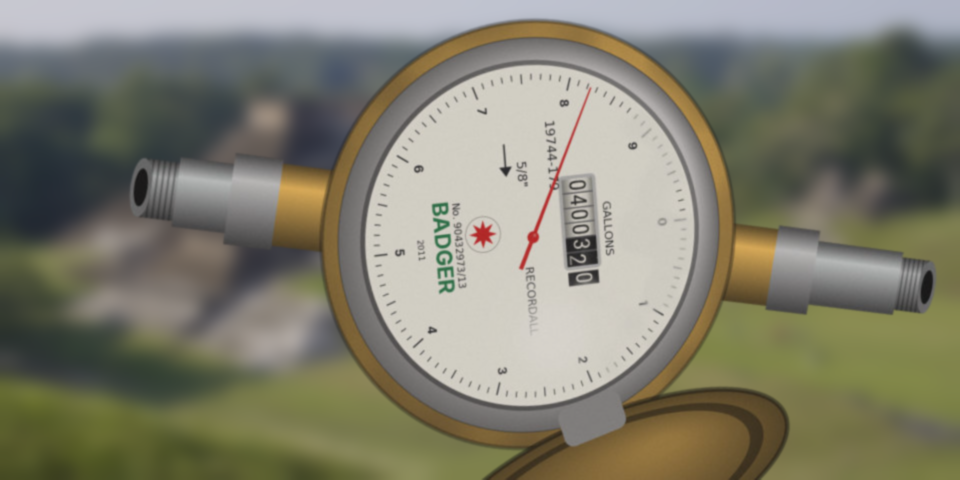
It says 400318.2 gal
